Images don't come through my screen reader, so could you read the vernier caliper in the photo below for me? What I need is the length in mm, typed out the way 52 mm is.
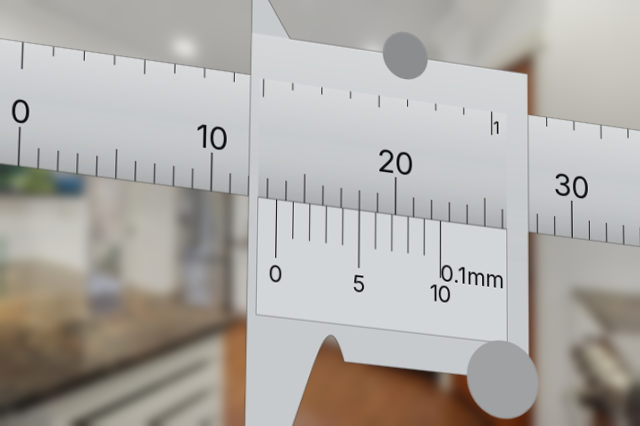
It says 13.5 mm
